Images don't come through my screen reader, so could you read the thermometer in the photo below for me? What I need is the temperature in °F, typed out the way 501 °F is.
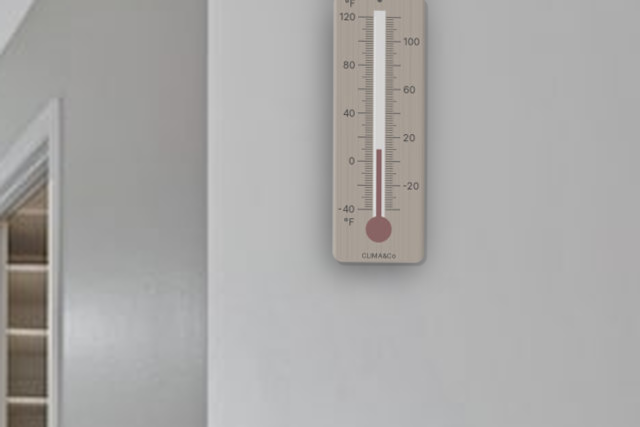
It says 10 °F
